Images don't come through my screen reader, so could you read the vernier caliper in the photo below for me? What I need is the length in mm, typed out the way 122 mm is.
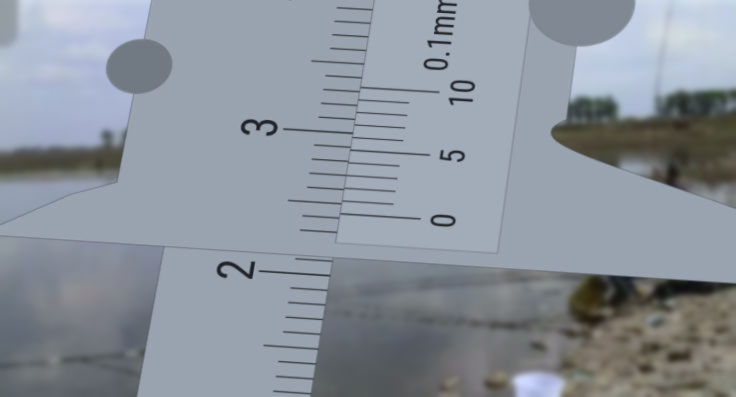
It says 24.3 mm
